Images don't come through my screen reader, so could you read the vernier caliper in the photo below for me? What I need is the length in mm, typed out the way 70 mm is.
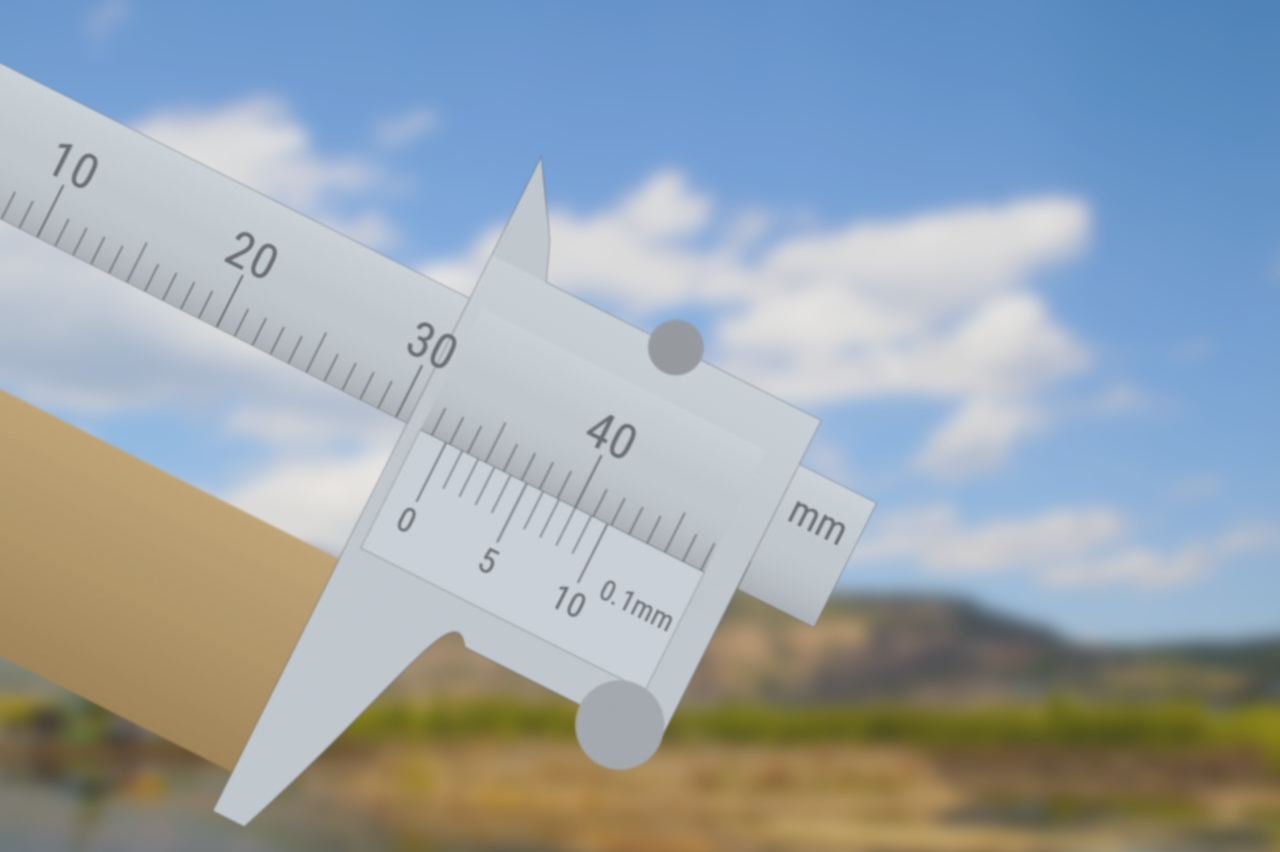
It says 32.8 mm
